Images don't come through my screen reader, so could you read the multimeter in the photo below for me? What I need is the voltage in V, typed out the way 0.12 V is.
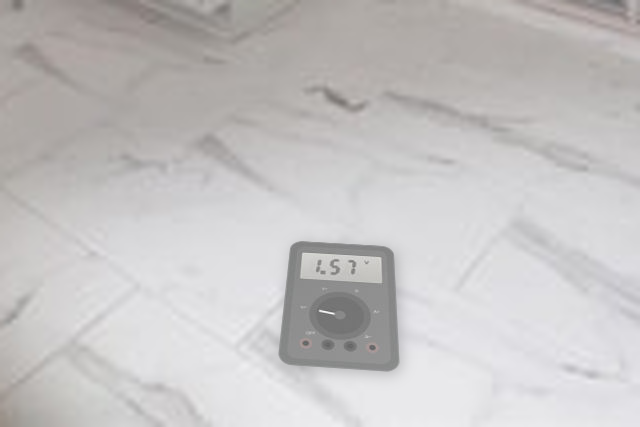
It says 1.57 V
